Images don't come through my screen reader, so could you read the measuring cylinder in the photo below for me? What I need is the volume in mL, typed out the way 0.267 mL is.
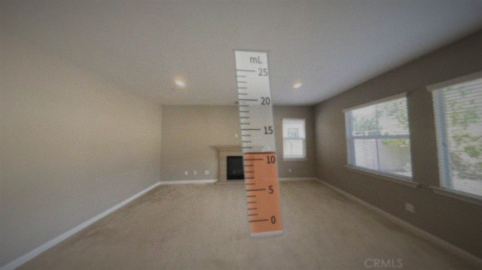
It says 11 mL
